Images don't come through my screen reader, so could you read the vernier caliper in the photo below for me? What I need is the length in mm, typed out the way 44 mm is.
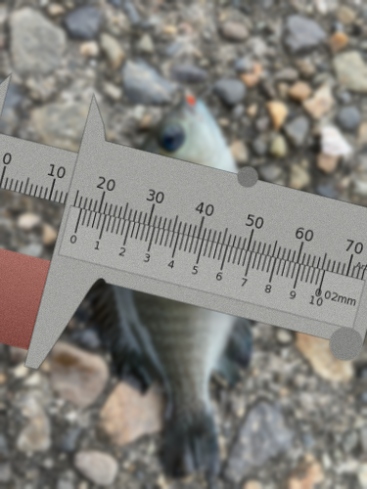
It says 16.5 mm
